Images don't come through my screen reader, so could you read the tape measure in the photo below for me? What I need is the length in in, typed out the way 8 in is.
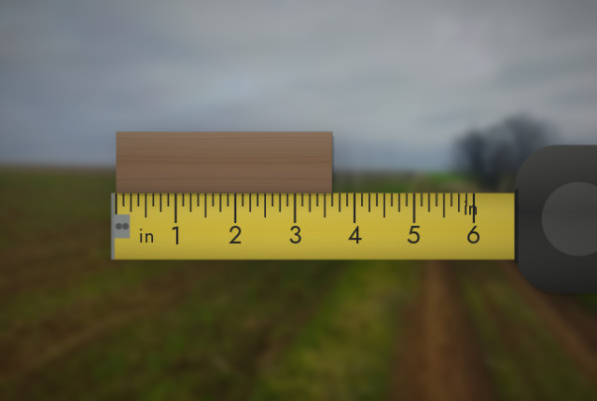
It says 3.625 in
